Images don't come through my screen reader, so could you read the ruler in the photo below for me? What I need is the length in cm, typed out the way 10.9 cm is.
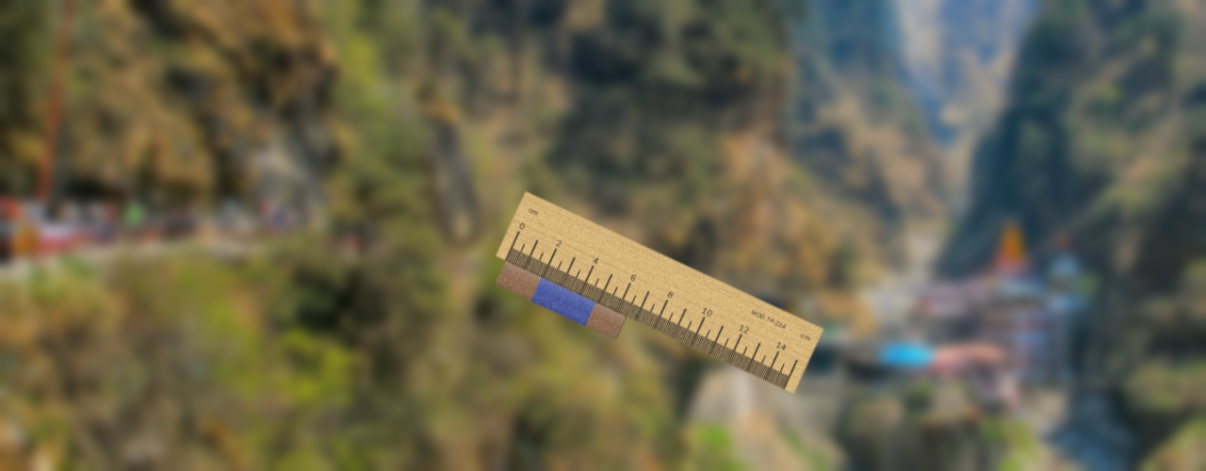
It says 6.5 cm
